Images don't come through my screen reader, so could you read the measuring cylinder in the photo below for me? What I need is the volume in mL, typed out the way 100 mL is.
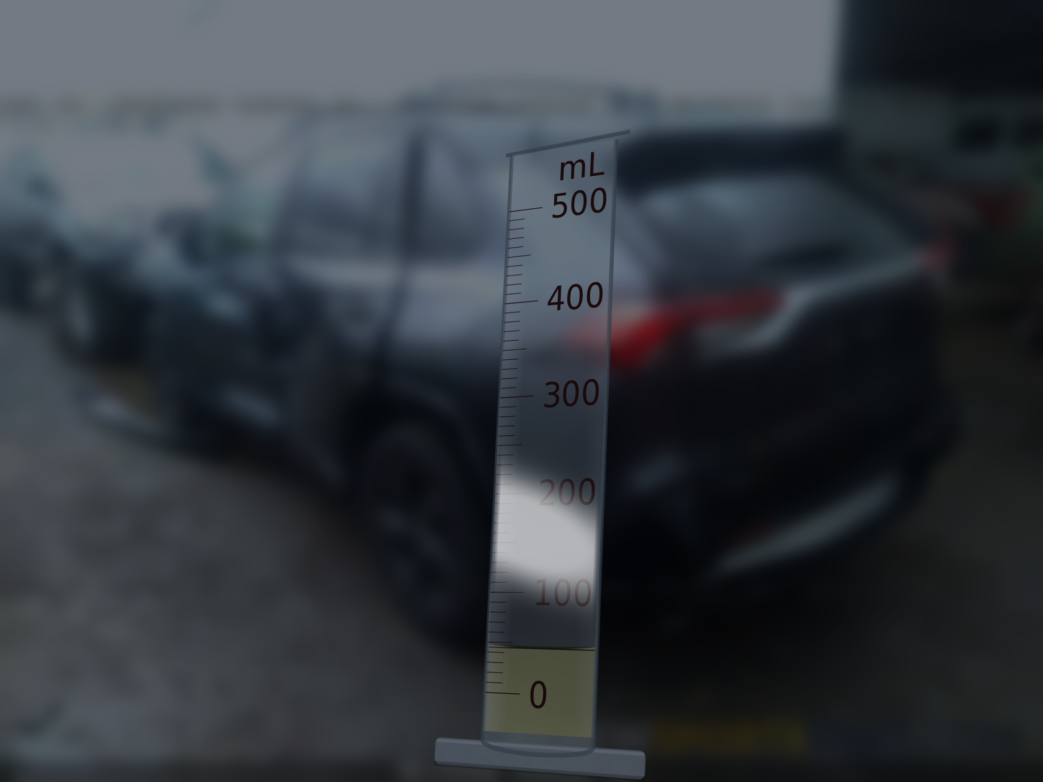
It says 45 mL
